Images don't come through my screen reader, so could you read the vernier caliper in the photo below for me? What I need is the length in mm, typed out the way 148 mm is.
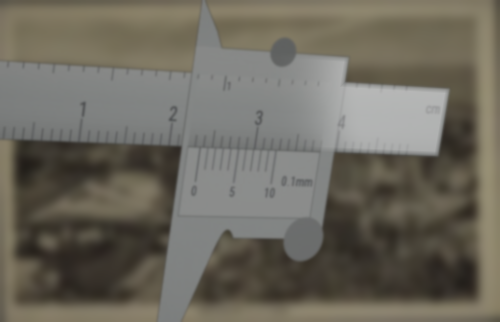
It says 23.6 mm
